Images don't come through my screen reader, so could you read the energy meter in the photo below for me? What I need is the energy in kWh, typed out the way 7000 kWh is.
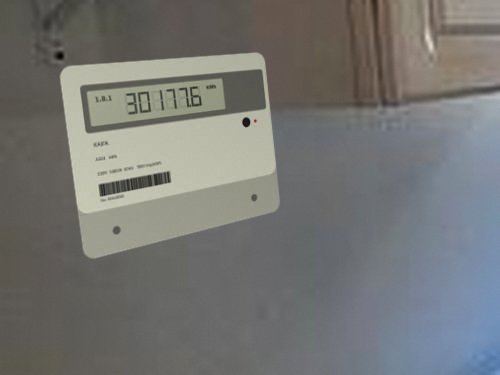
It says 30177.6 kWh
